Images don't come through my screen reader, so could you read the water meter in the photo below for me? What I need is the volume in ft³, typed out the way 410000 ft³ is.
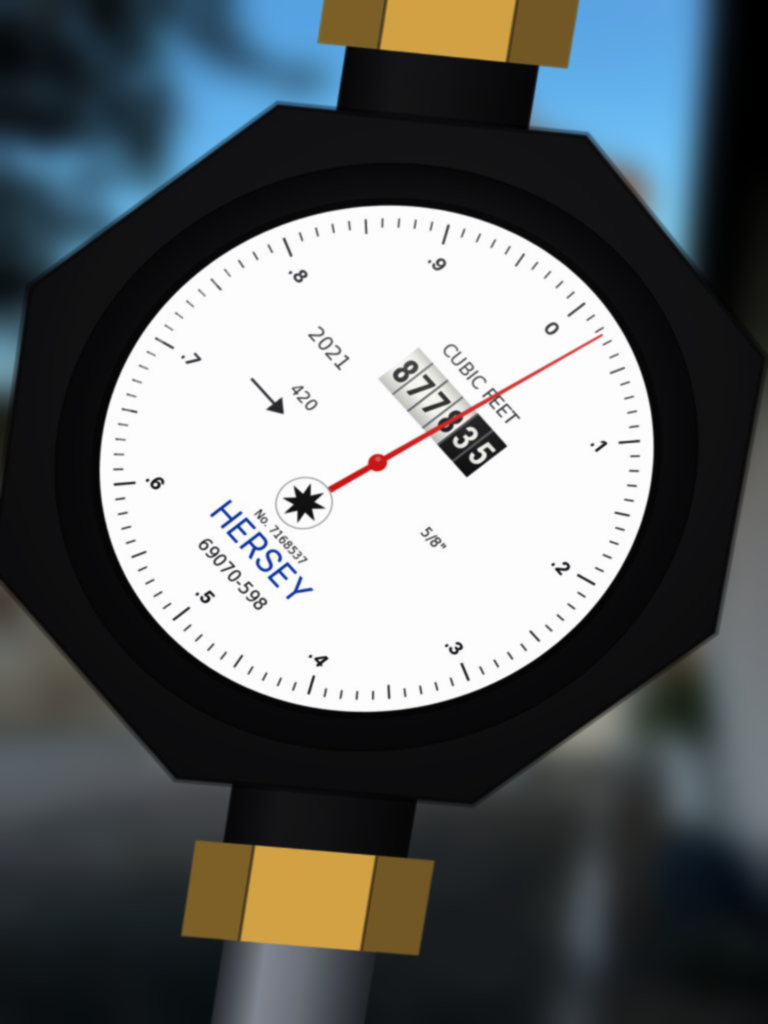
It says 877835.02 ft³
